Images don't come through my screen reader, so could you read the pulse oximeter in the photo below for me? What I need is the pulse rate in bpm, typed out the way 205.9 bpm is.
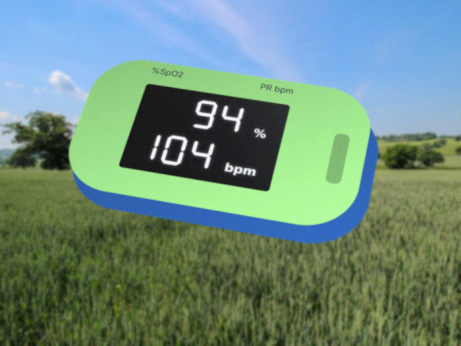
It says 104 bpm
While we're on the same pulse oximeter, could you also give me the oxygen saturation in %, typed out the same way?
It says 94 %
